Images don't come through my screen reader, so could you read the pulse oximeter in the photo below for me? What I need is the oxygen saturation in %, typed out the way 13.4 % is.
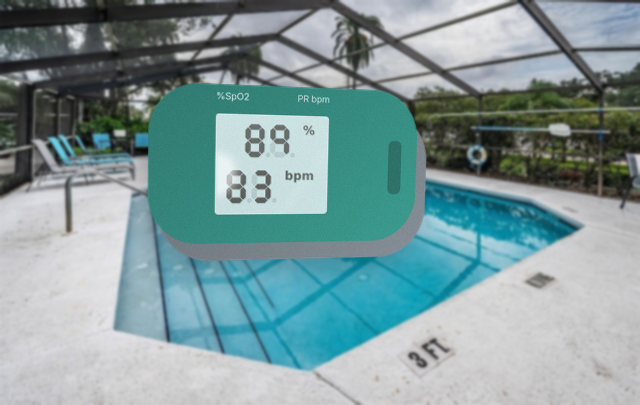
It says 89 %
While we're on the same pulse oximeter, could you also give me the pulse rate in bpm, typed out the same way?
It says 83 bpm
